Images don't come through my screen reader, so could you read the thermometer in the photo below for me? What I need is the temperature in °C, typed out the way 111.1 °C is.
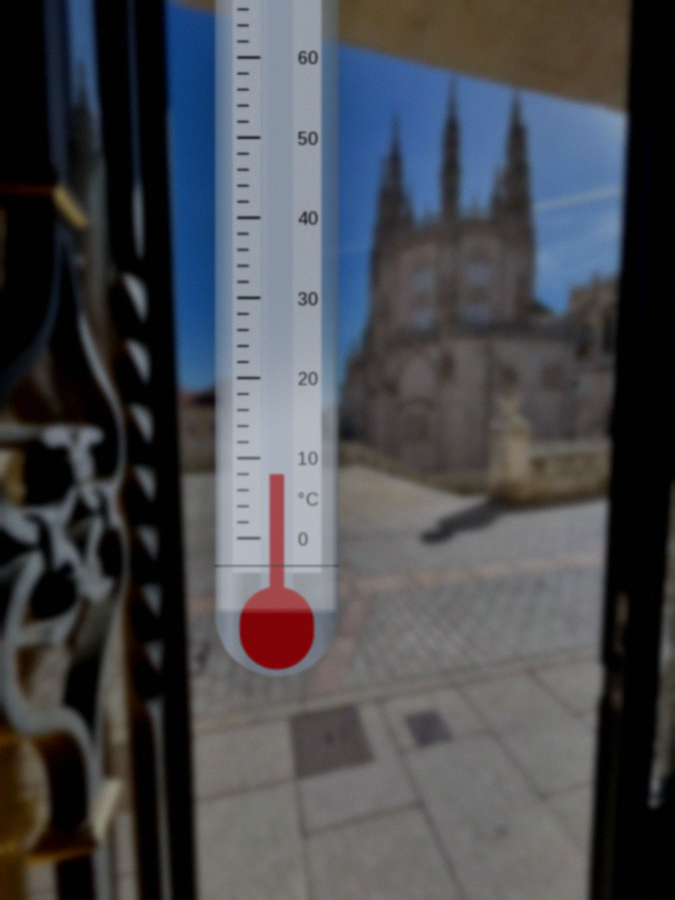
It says 8 °C
